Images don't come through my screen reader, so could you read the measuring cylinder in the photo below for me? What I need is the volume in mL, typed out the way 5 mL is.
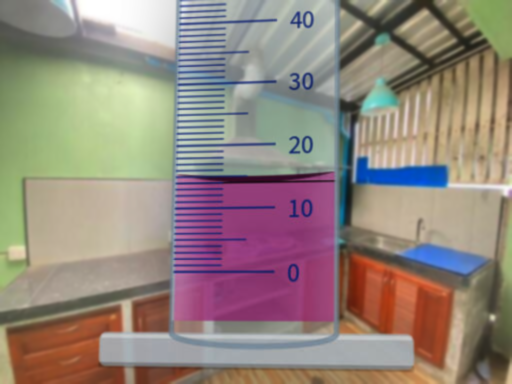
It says 14 mL
